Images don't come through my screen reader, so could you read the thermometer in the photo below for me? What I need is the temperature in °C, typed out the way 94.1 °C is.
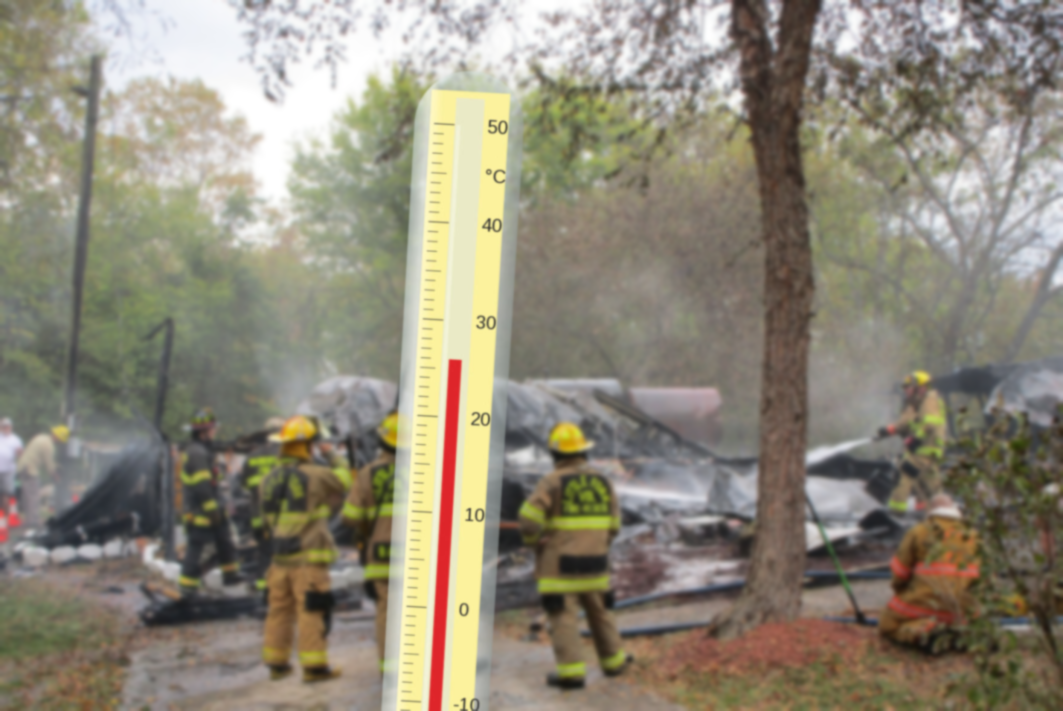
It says 26 °C
